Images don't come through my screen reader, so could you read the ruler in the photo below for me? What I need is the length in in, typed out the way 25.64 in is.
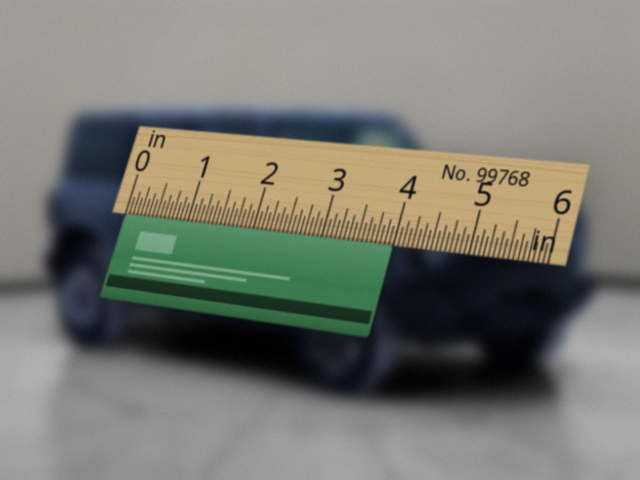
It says 4 in
